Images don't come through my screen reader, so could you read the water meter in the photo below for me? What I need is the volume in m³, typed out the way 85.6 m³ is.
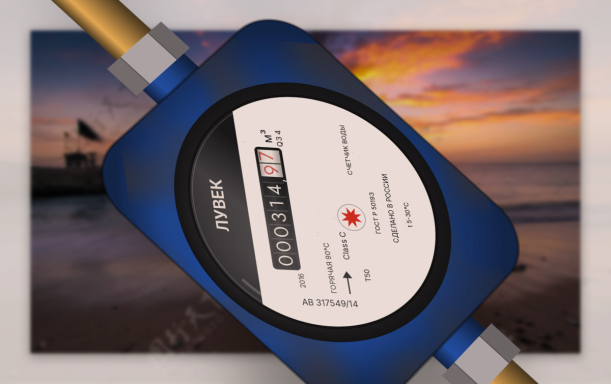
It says 314.97 m³
